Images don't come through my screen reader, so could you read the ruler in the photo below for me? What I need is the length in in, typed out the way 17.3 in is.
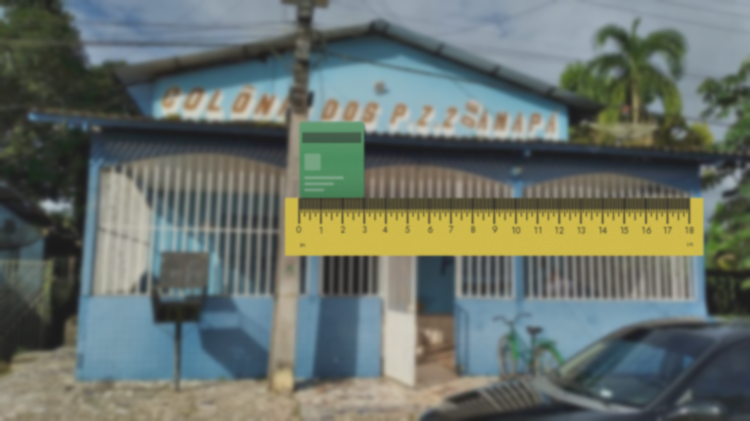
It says 3 in
